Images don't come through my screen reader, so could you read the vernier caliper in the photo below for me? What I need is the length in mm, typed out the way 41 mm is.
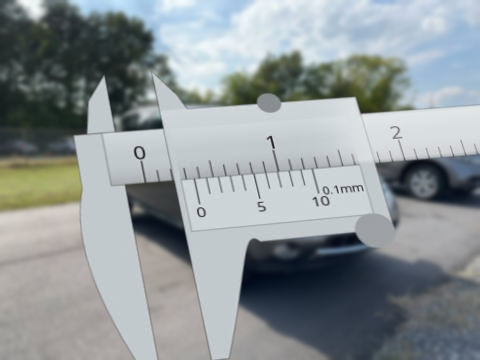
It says 3.6 mm
